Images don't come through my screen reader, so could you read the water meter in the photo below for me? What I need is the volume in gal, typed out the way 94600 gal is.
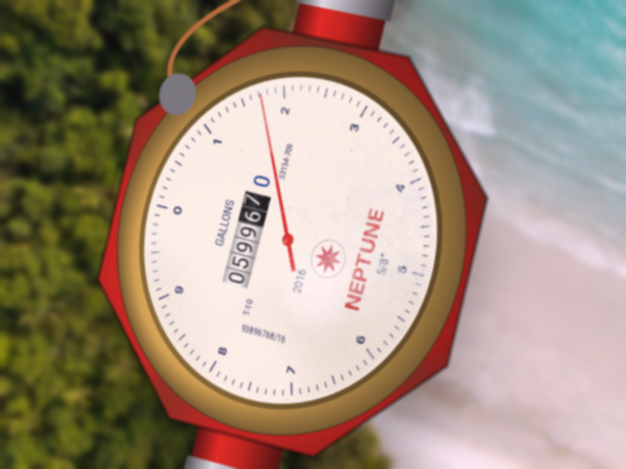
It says 599671.7 gal
